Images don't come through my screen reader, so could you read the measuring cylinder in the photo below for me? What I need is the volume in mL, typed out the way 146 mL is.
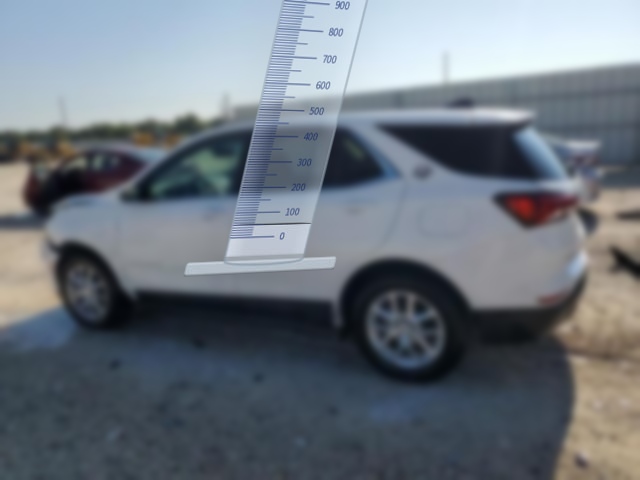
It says 50 mL
